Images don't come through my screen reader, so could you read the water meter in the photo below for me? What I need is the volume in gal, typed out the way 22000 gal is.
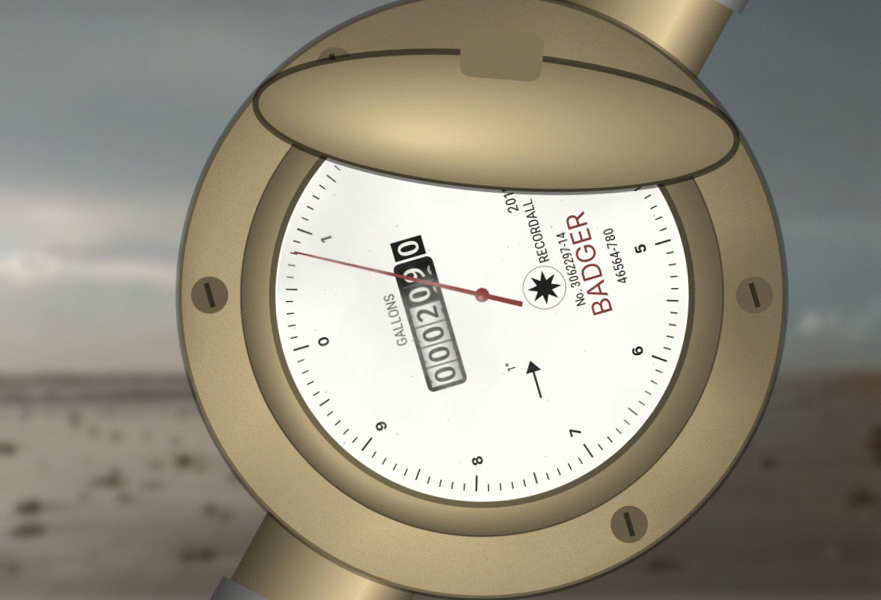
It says 2090.8 gal
